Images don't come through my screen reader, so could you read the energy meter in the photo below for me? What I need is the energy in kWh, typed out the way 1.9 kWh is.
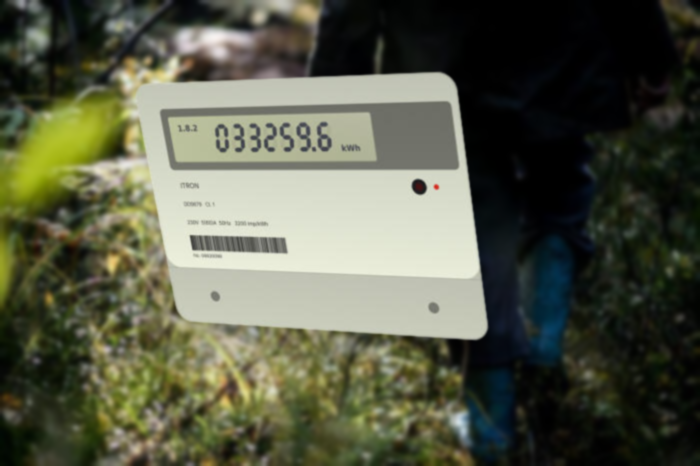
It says 33259.6 kWh
